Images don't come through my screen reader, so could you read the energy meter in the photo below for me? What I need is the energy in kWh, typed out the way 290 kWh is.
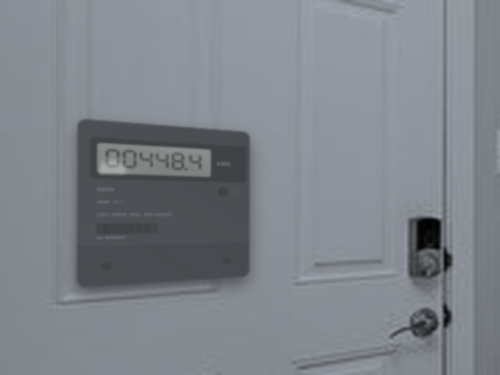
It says 448.4 kWh
